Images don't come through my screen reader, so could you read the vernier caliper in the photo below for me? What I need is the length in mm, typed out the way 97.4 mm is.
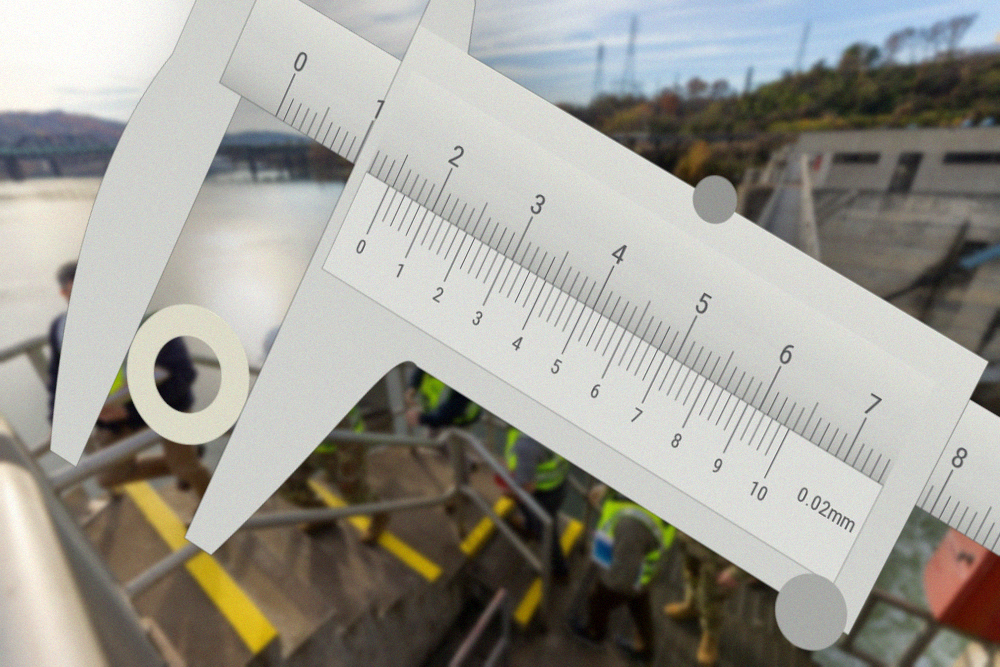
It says 14.6 mm
